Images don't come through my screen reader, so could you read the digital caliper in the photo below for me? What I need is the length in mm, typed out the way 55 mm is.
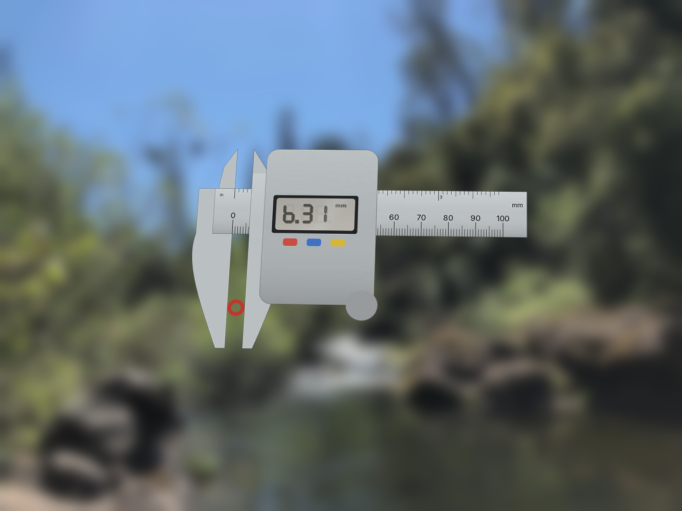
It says 6.31 mm
